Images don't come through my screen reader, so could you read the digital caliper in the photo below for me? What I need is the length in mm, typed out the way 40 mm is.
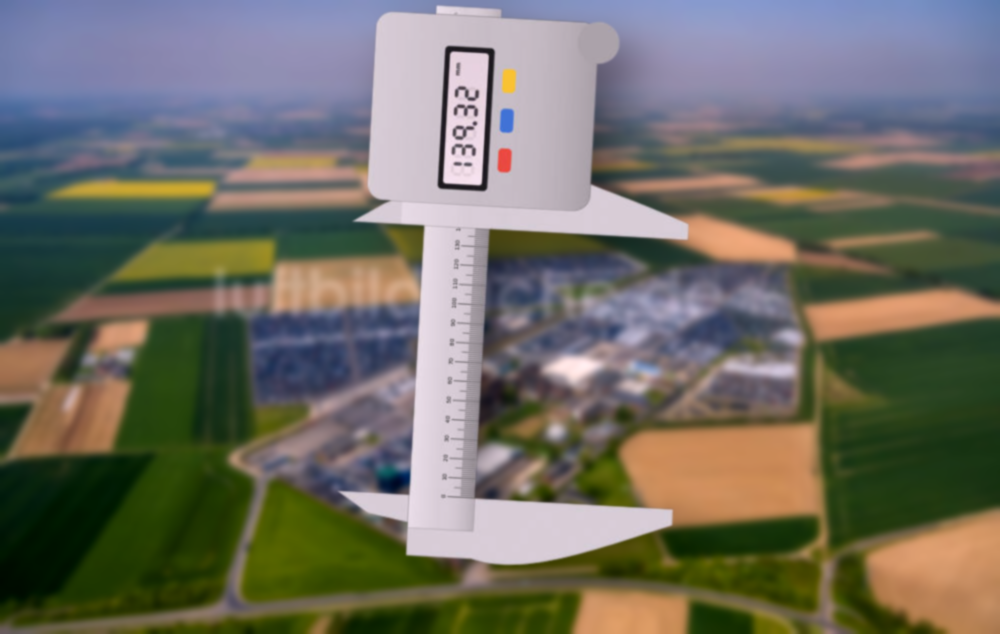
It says 139.32 mm
